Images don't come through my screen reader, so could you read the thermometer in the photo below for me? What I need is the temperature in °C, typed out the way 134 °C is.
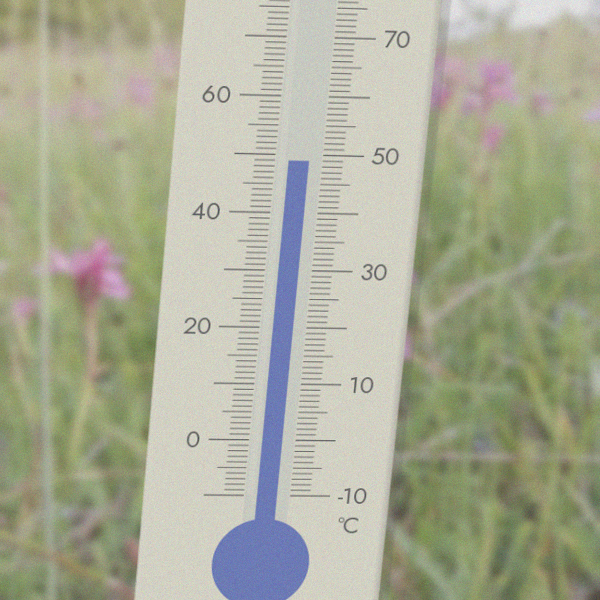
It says 49 °C
